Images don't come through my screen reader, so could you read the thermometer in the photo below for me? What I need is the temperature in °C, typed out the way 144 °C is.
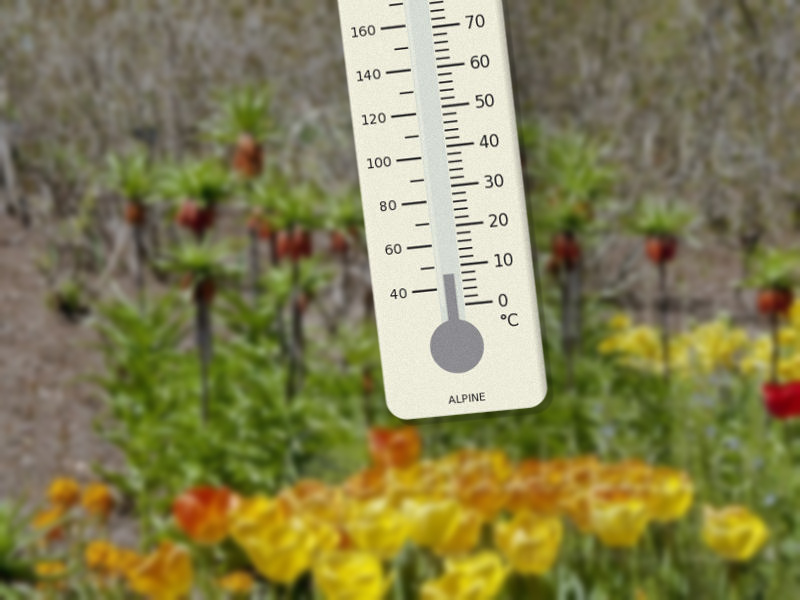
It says 8 °C
